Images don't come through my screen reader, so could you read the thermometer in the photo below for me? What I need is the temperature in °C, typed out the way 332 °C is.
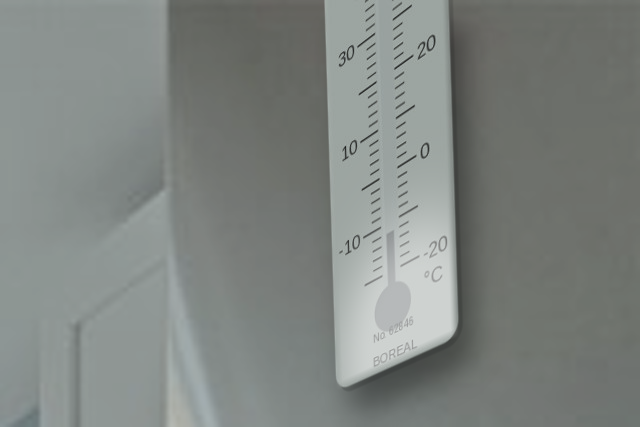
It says -12 °C
